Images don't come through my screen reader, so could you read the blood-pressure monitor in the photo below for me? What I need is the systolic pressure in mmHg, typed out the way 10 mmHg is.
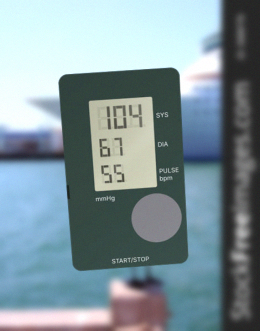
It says 104 mmHg
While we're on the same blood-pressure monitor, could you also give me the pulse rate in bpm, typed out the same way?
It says 55 bpm
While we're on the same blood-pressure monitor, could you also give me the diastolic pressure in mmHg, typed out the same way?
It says 67 mmHg
